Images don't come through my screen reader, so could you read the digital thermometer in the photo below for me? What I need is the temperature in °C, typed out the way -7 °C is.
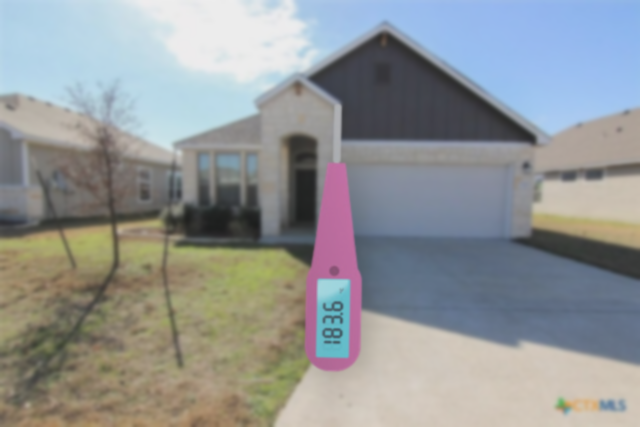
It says 183.6 °C
